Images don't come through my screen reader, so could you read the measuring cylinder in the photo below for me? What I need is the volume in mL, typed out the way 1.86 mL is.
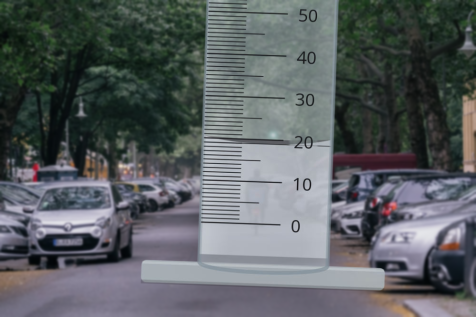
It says 19 mL
